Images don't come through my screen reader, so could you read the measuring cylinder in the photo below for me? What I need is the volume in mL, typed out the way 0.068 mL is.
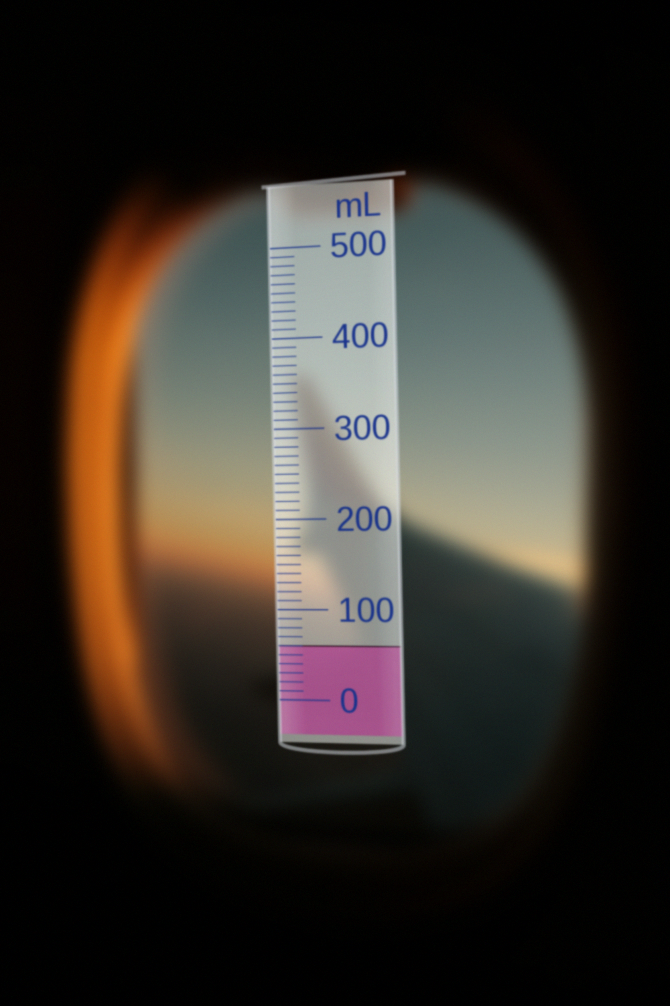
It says 60 mL
